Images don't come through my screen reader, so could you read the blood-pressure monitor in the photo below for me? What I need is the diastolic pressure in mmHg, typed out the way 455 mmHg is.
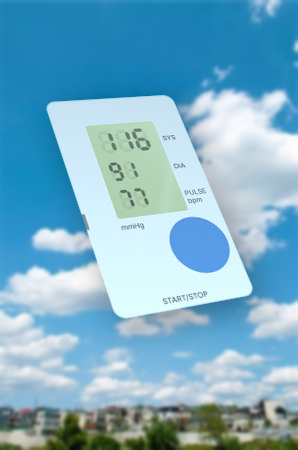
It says 91 mmHg
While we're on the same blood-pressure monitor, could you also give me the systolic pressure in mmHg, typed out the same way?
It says 116 mmHg
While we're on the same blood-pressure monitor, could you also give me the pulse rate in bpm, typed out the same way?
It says 77 bpm
